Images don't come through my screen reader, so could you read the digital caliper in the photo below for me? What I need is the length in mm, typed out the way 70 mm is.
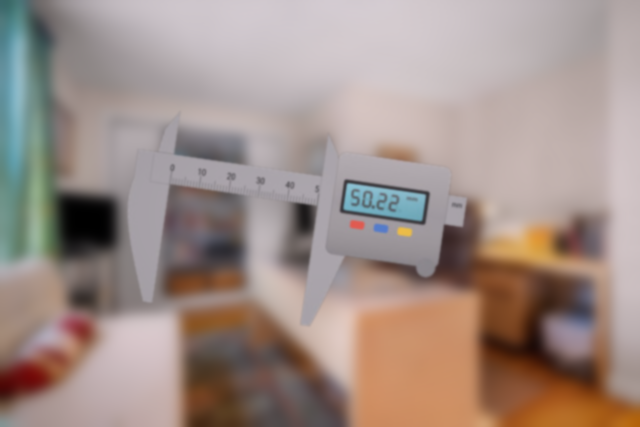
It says 50.22 mm
